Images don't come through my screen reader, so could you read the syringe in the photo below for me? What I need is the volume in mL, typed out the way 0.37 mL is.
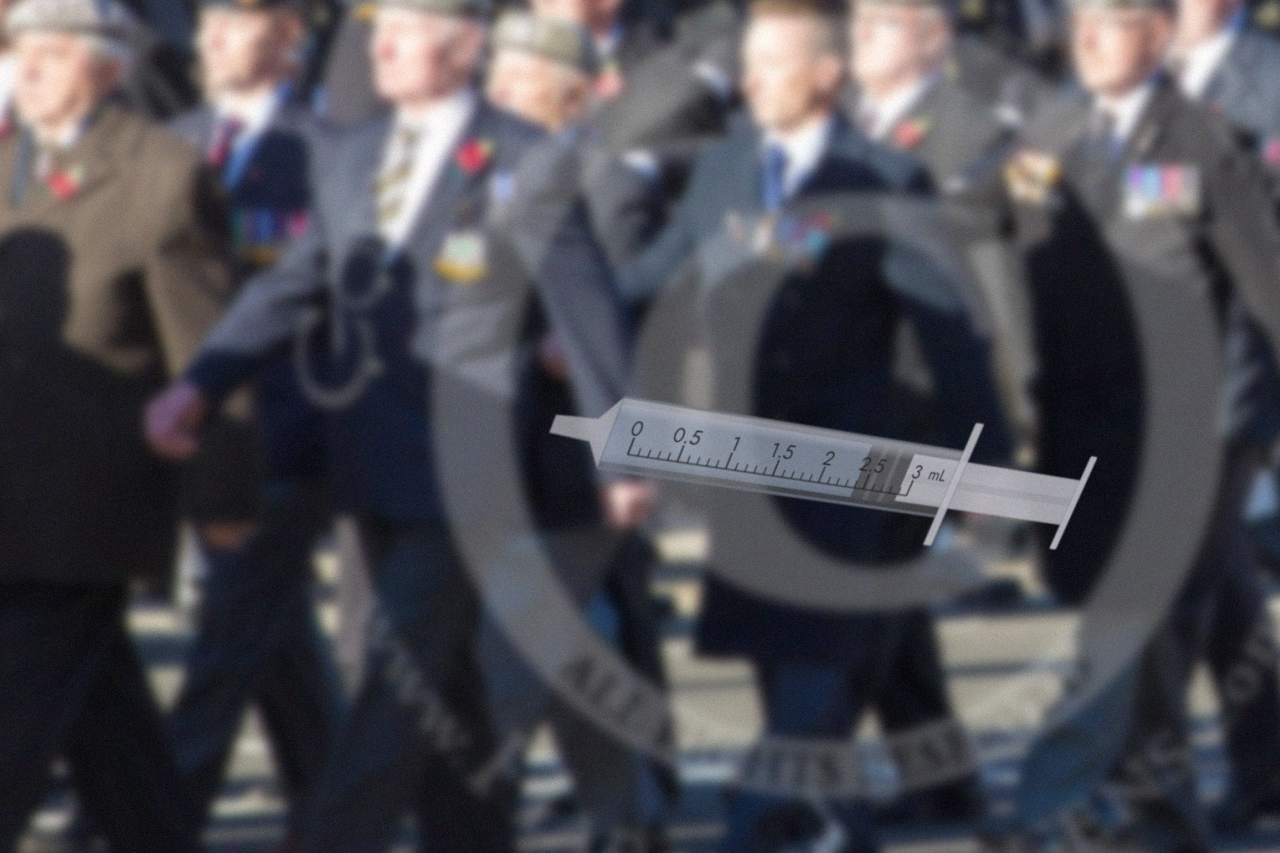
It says 2.4 mL
